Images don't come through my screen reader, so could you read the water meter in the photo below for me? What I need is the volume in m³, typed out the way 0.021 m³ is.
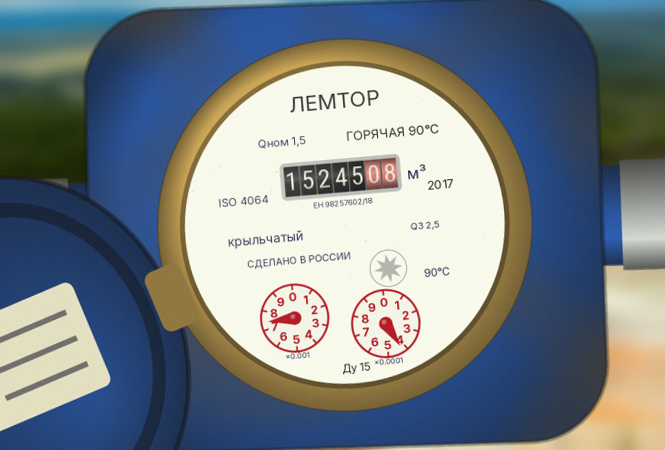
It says 15245.0874 m³
